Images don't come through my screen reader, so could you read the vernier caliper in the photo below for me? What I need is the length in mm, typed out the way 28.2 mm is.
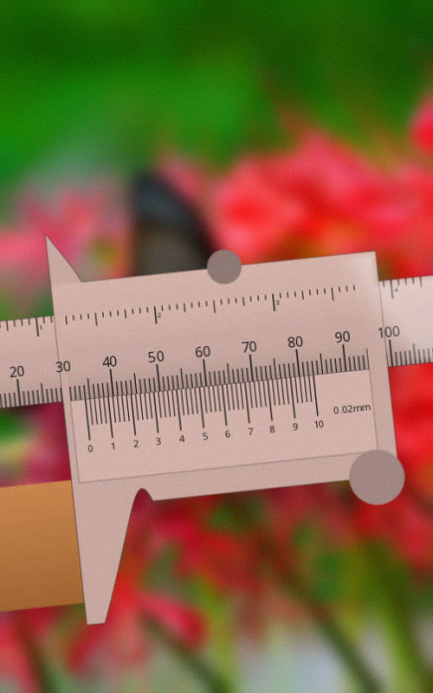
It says 34.0 mm
